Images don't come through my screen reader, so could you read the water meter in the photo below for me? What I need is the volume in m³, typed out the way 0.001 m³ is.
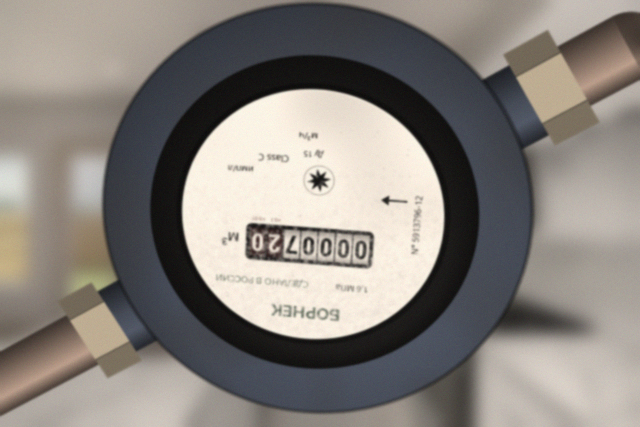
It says 7.20 m³
